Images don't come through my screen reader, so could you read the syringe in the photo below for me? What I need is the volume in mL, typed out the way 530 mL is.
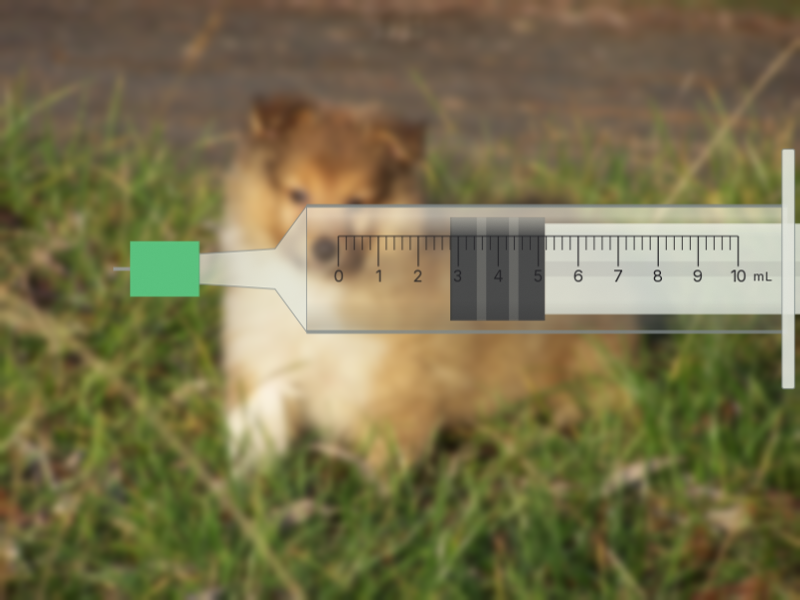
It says 2.8 mL
